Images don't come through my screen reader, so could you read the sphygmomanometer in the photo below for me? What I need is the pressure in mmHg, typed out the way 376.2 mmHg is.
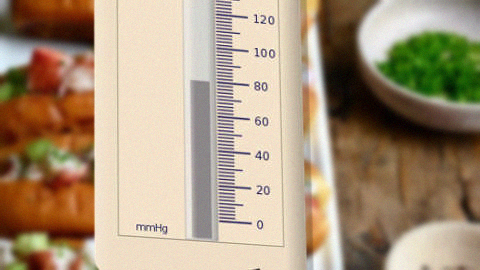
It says 80 mmHg
